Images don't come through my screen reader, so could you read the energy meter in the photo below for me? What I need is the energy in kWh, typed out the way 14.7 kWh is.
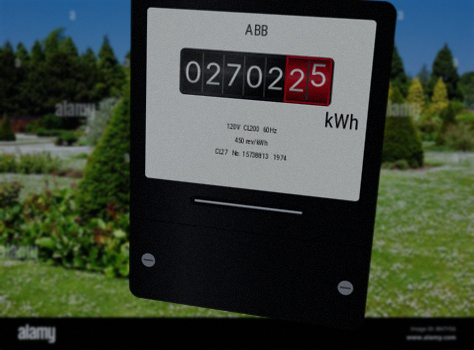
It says 2702.25 kWh
